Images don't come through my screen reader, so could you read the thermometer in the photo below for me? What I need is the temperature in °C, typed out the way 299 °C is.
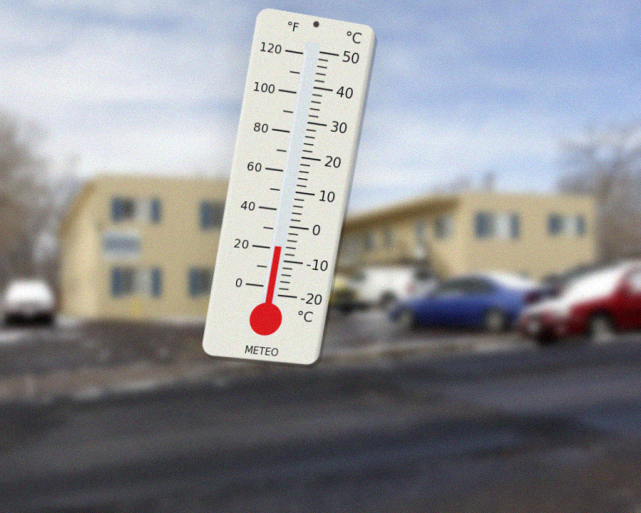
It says -6 °C
